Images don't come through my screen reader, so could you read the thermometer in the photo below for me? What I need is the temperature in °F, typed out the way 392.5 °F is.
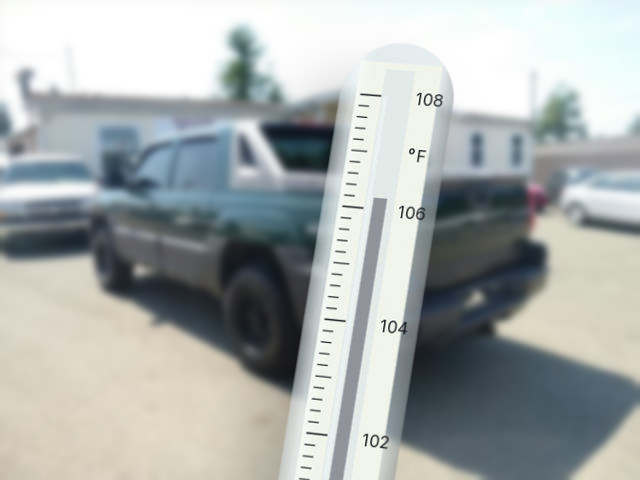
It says 106.2 °F
